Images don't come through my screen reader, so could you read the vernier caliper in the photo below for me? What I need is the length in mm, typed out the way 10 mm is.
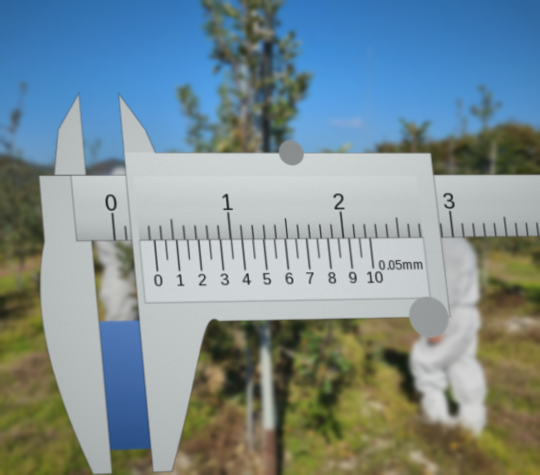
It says 3.4 mm
